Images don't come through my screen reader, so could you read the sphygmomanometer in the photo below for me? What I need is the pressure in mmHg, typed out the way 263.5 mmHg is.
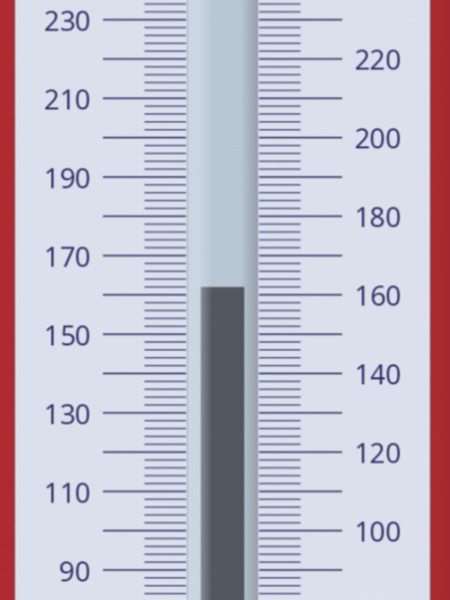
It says 162 mmHg
